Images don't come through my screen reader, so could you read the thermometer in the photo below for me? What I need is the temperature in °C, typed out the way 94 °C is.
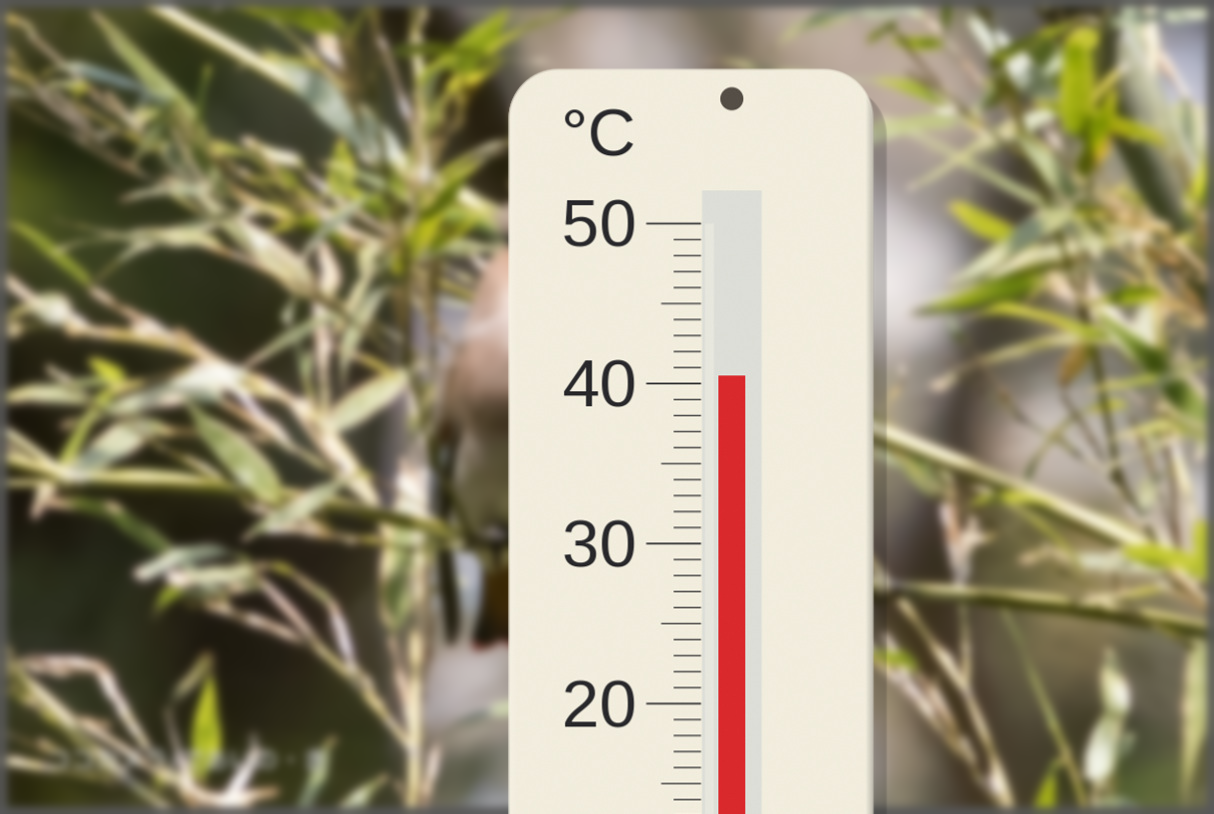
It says 40.5 °C
